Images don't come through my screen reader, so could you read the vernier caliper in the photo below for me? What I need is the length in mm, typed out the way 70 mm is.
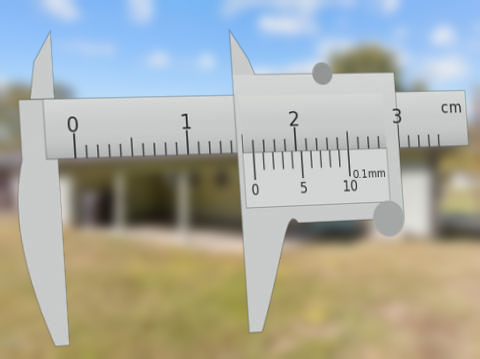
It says 16.0 mm
